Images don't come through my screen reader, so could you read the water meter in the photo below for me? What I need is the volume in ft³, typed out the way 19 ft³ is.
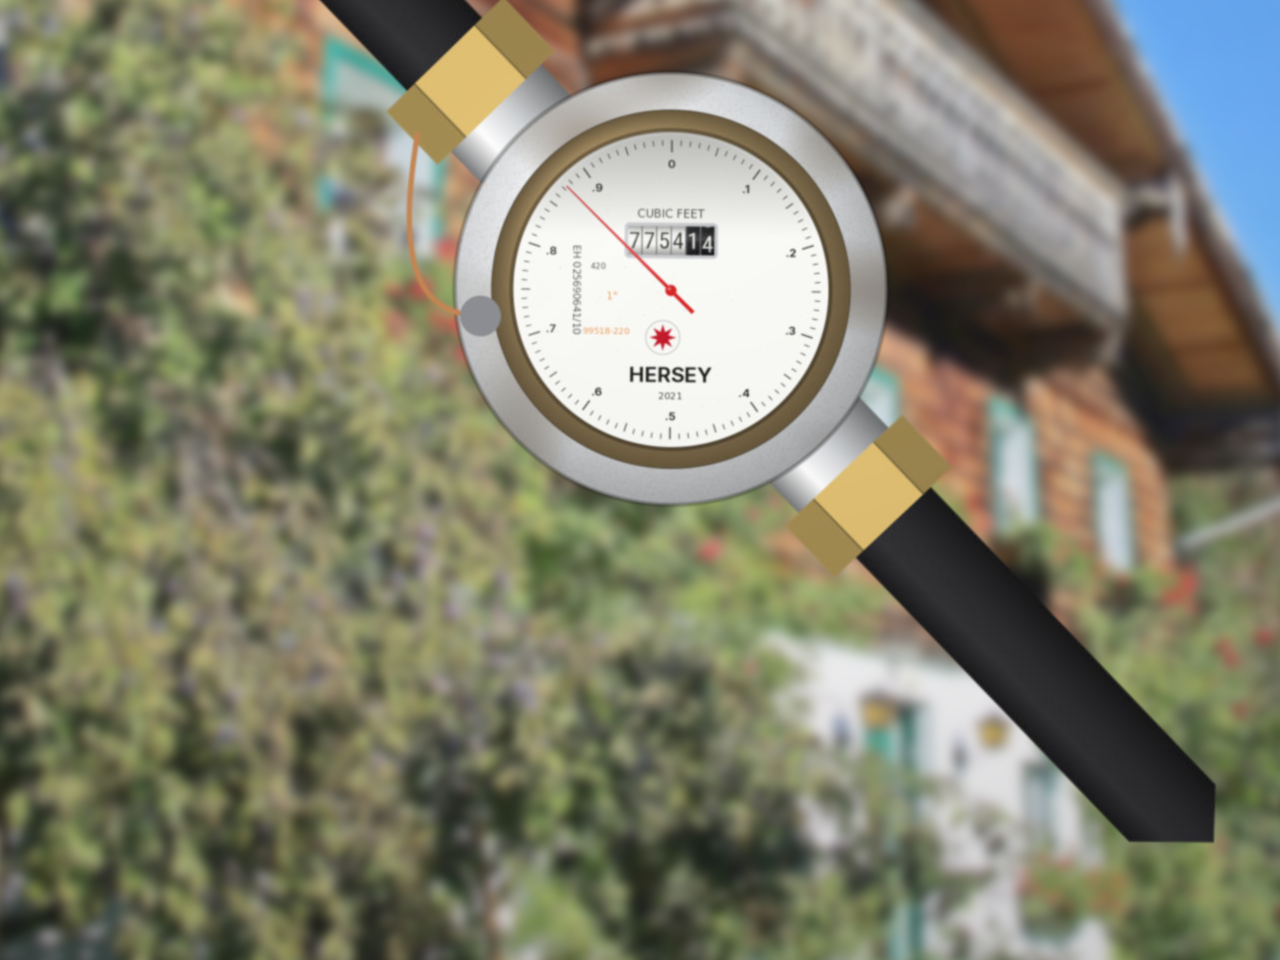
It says 775413.87 ft³
